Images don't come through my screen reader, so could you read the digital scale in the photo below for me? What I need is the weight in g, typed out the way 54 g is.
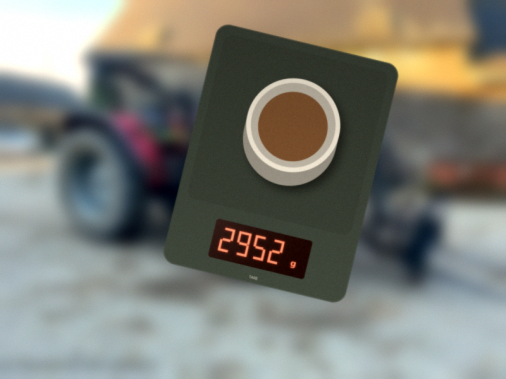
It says 2952 g
